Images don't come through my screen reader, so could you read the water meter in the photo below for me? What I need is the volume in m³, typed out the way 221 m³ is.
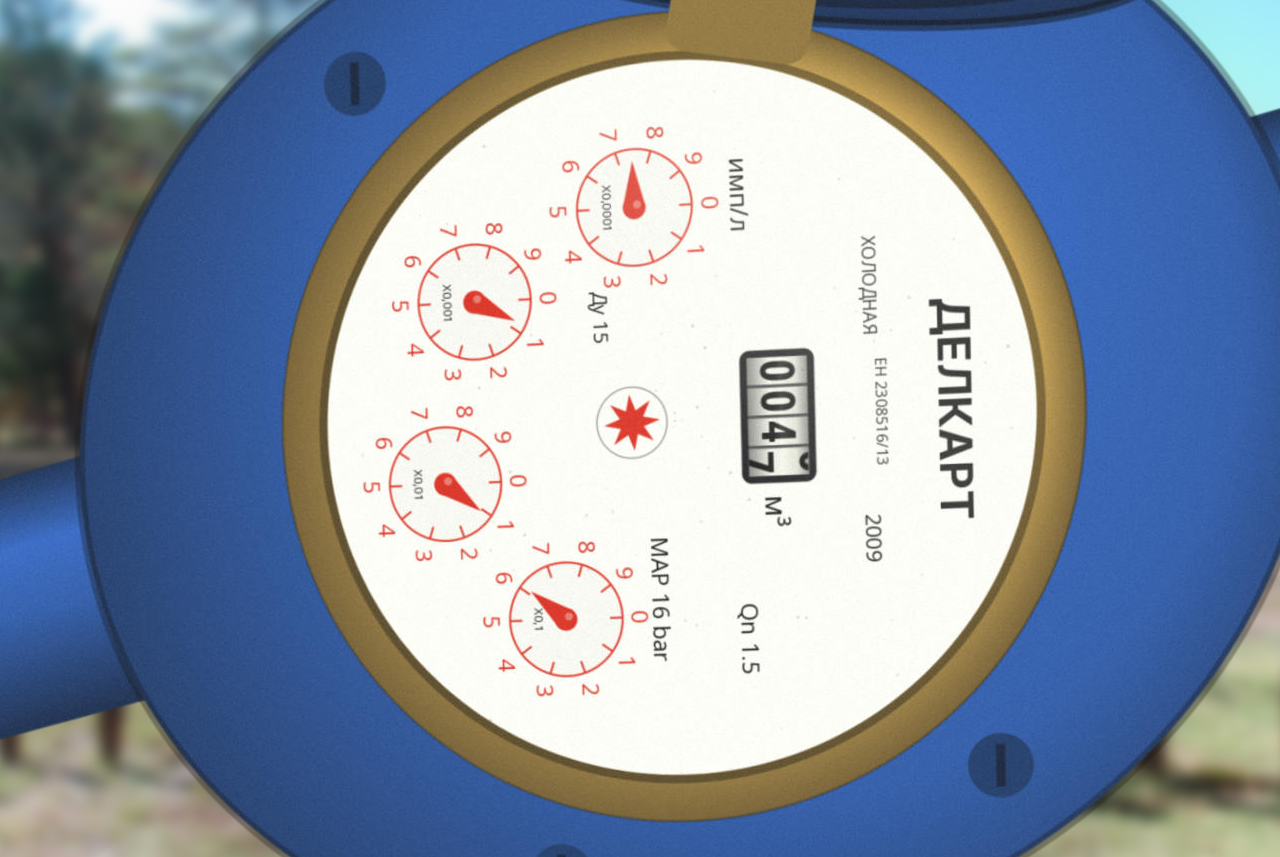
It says 46.6107 m³
